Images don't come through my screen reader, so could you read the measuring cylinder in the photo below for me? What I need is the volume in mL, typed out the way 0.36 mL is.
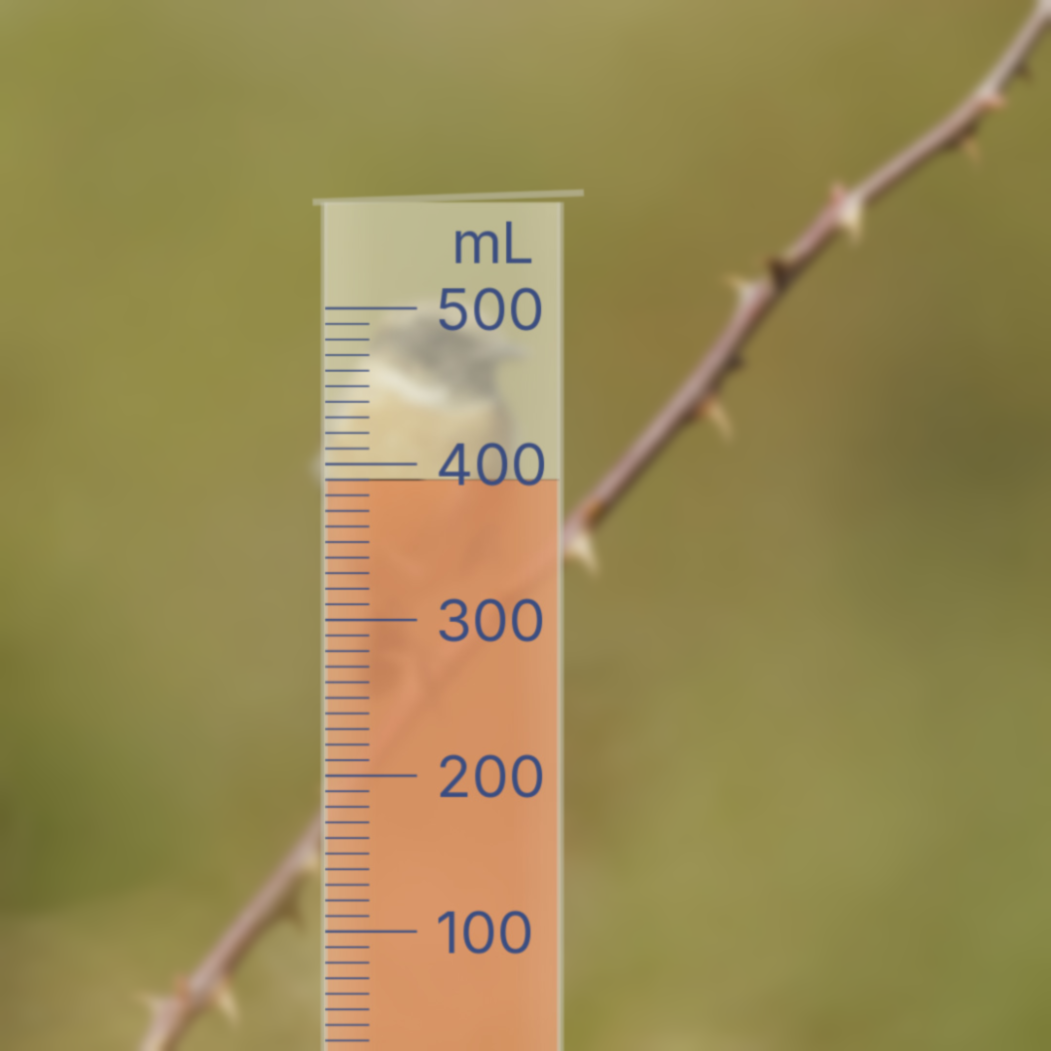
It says 390 mL
